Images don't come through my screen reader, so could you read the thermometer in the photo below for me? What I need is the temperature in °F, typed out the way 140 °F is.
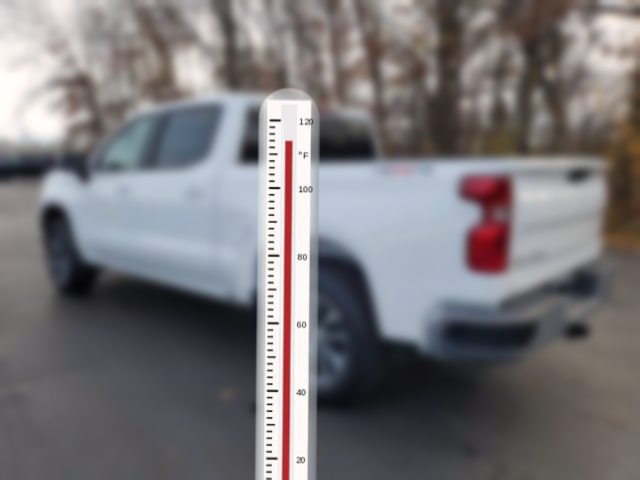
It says 114 °F
